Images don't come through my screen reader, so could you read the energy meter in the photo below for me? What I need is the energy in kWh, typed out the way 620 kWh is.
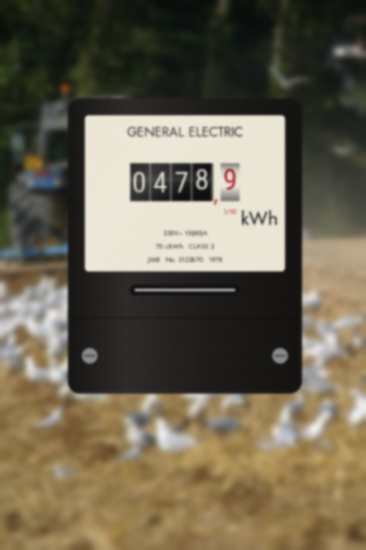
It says 478.9 kWh
